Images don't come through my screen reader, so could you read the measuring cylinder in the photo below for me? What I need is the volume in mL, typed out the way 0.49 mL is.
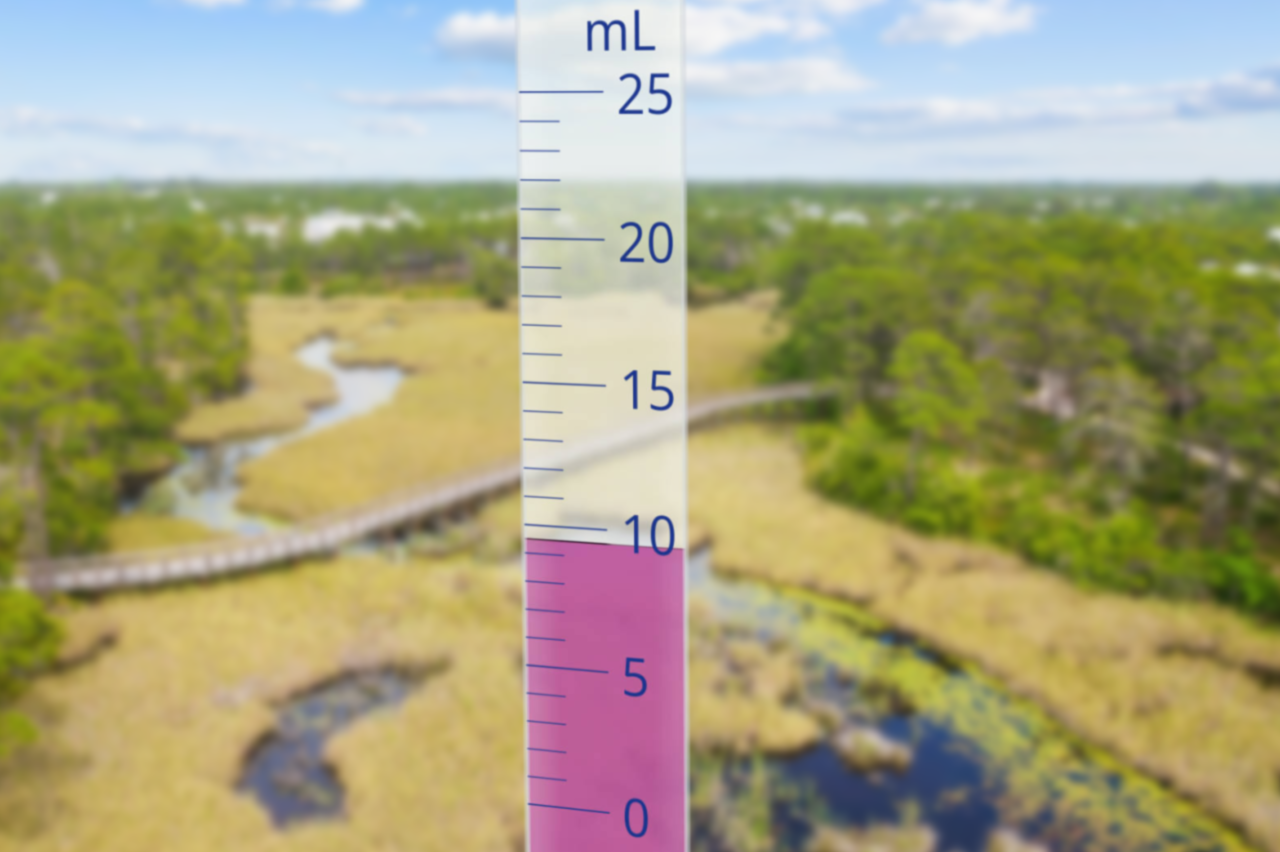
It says 9.5 mL
